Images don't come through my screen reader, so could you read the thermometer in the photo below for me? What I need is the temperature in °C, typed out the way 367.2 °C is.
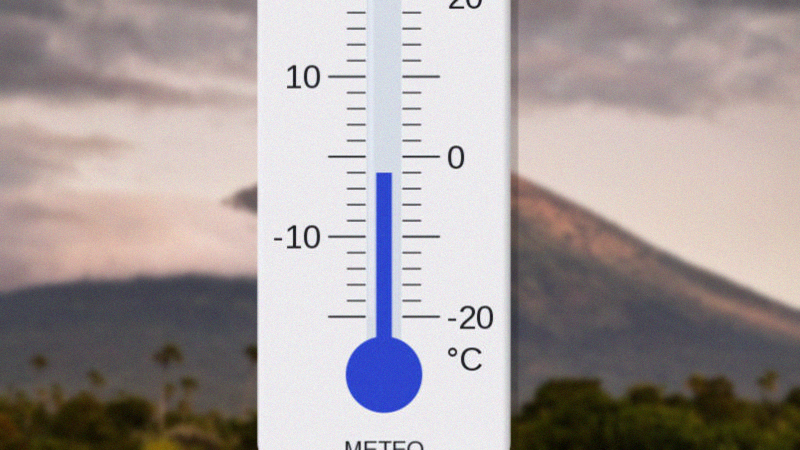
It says -2 °C
